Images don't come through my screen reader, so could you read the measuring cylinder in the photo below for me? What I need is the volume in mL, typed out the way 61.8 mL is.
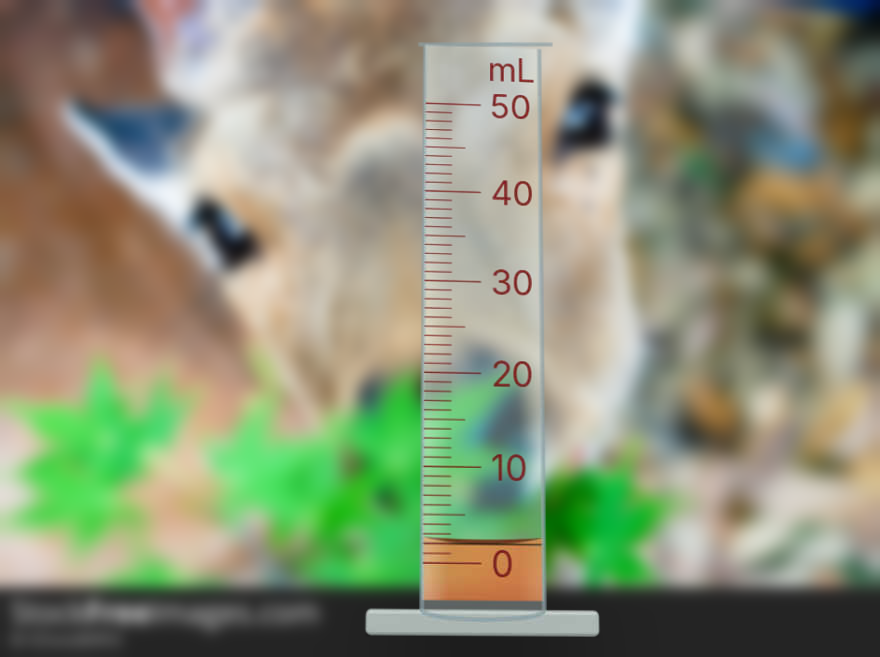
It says 2 mL
